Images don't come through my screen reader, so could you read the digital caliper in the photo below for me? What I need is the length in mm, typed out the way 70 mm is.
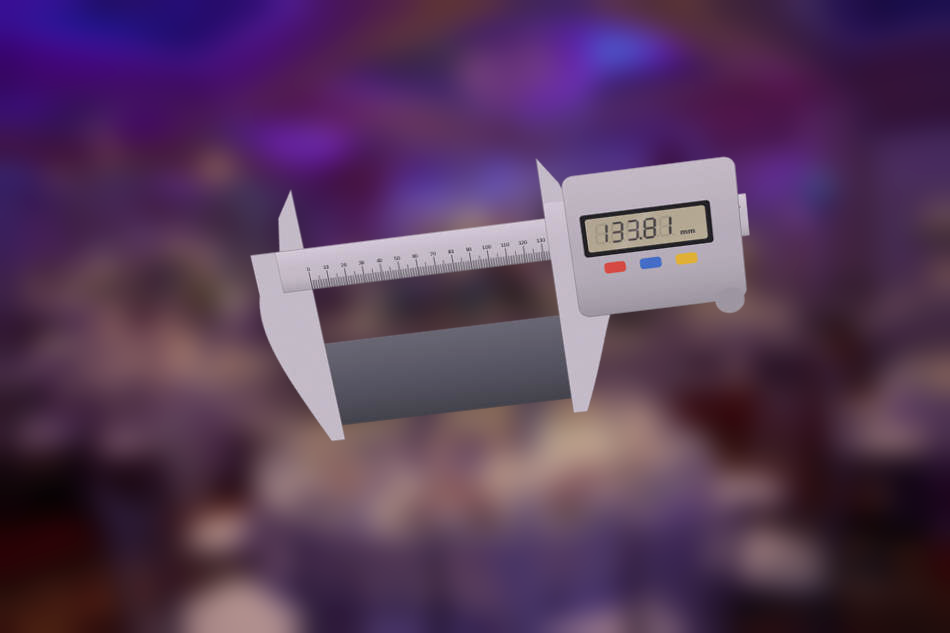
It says 133.81 mm
